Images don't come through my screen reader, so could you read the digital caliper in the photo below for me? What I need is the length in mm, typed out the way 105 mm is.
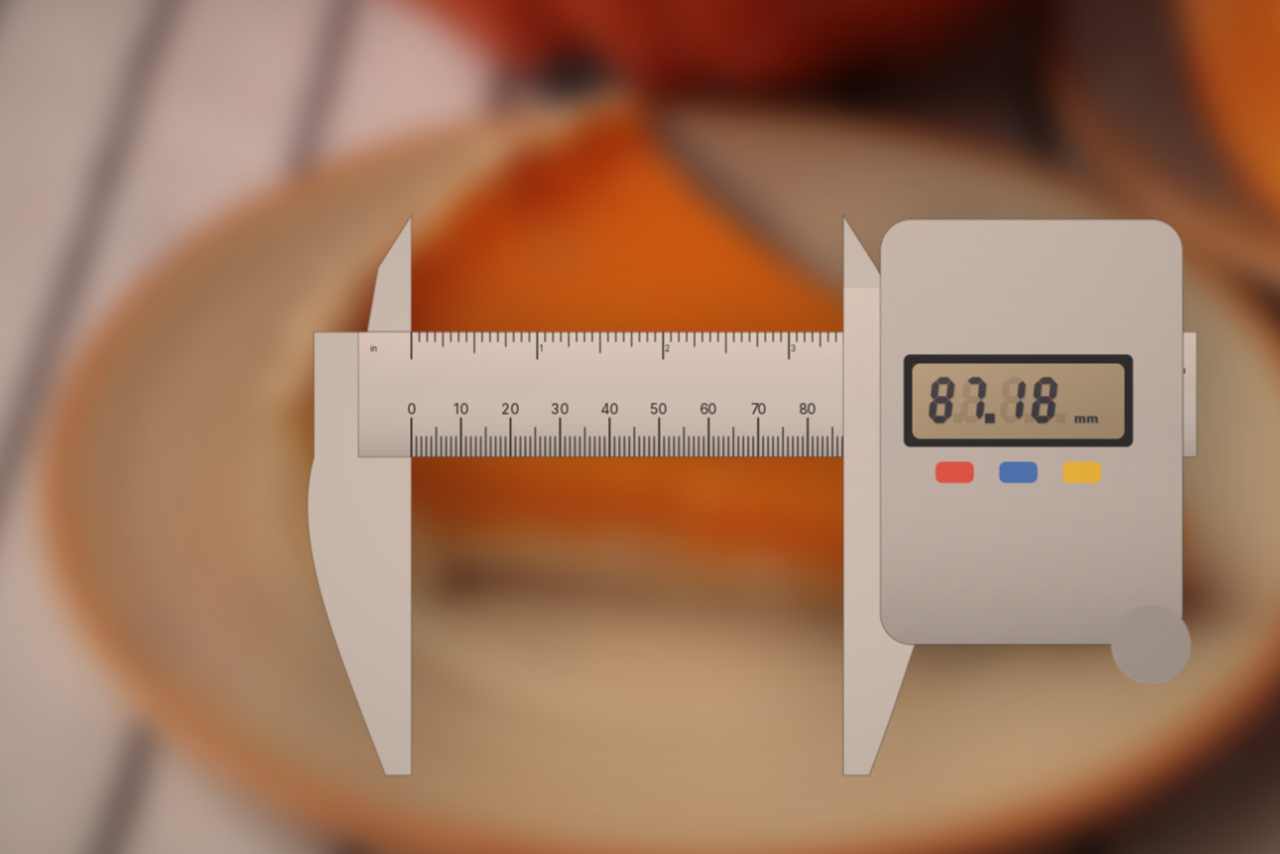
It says 87.18 mm
